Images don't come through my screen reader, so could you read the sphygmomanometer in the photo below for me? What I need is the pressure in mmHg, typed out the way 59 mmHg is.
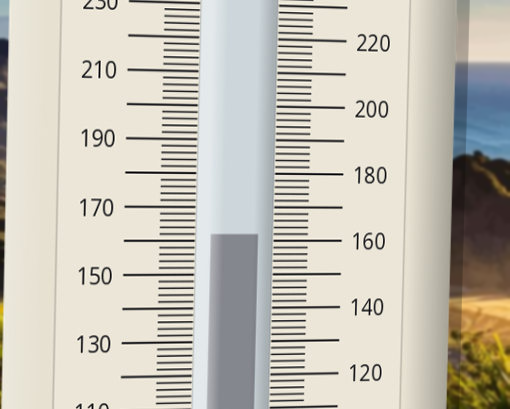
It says 162 mmHg
